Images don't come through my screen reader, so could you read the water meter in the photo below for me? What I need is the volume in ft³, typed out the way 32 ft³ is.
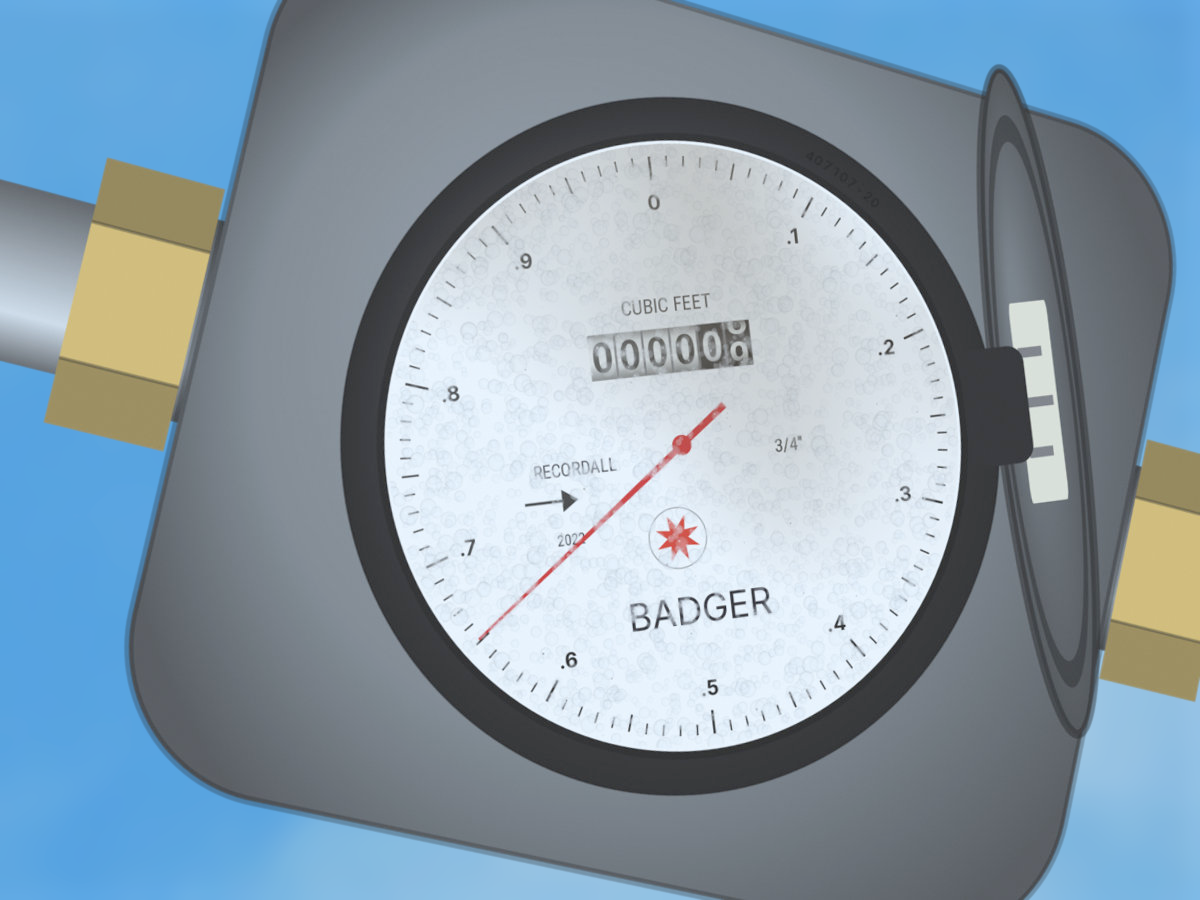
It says 8.65 ft³
